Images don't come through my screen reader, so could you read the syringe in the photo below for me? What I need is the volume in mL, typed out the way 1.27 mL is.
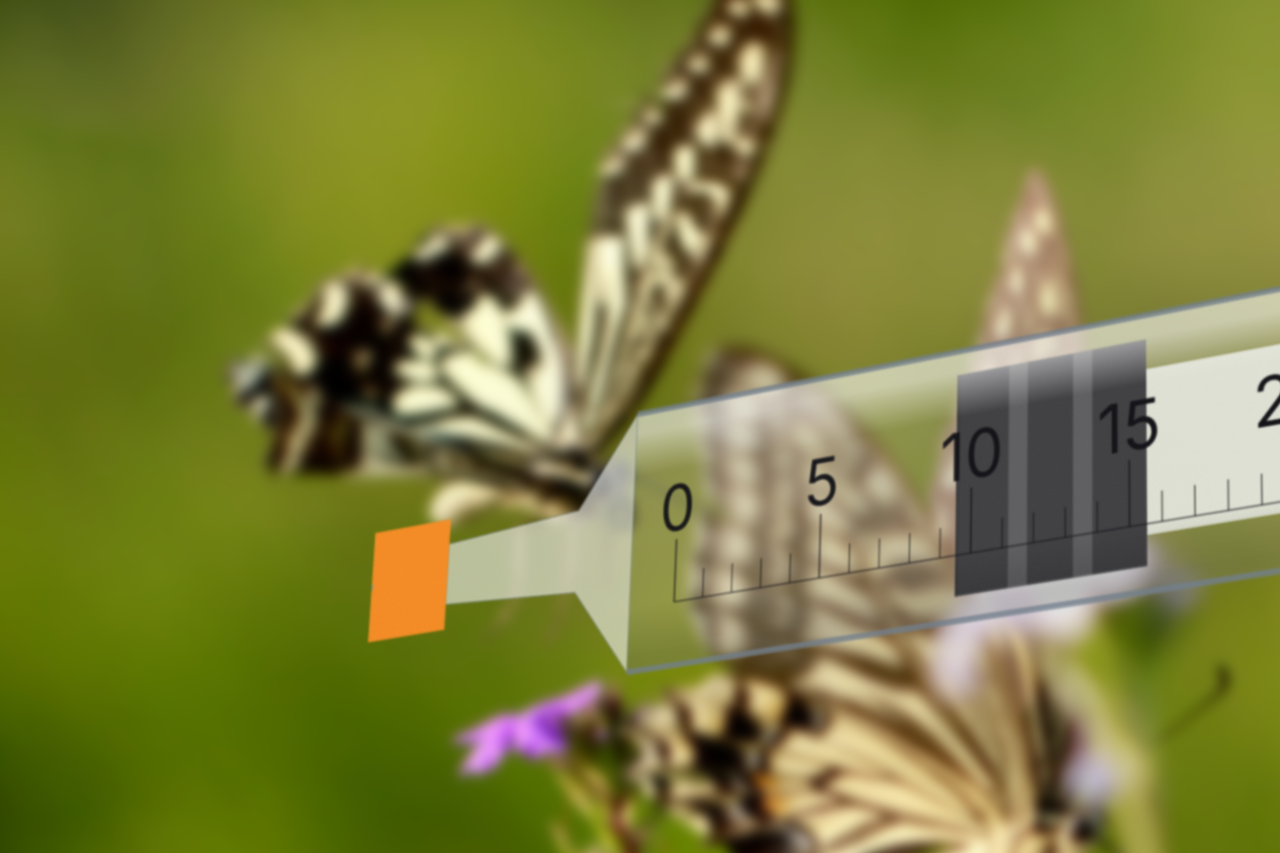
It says 9.5 mL
